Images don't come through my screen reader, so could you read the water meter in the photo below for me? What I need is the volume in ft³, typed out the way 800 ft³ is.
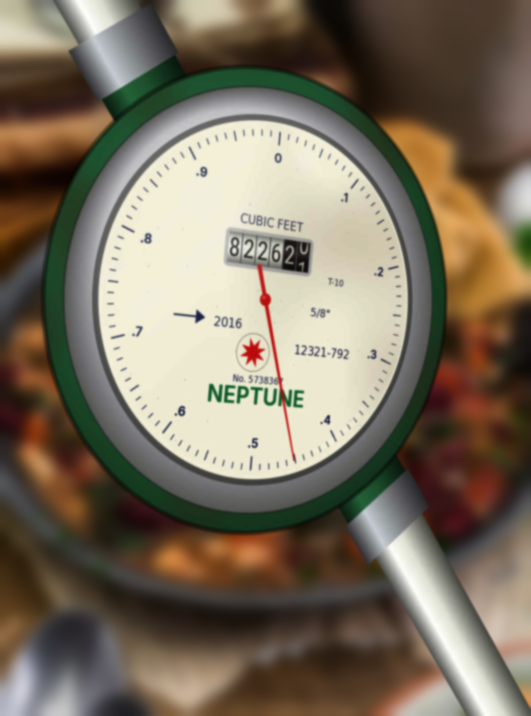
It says 822620.45 ft³
